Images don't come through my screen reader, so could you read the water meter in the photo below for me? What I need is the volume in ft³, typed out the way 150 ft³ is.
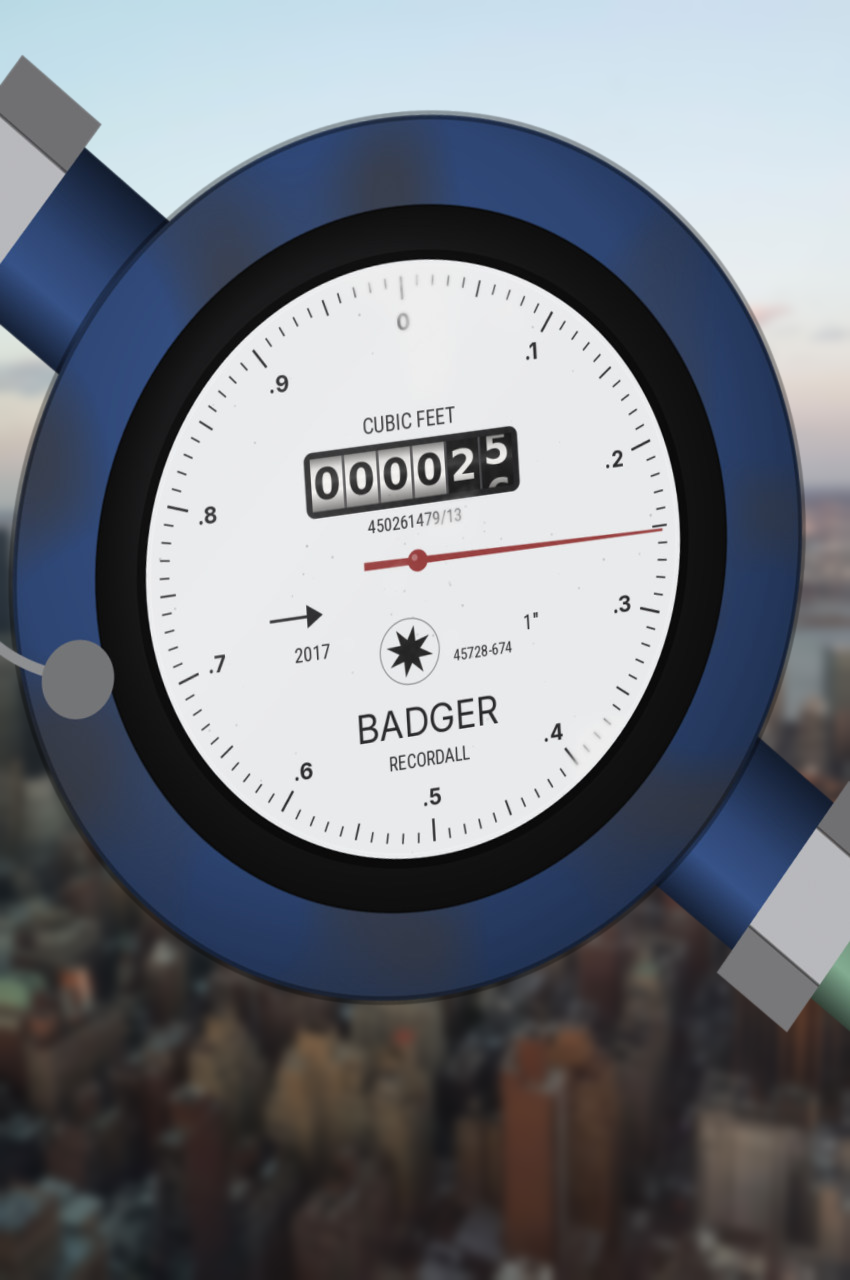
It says 25.25 ft³
